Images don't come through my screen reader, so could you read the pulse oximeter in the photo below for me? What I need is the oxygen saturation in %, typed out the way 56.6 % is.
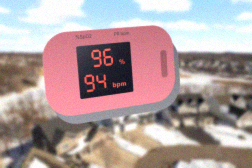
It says 96 %
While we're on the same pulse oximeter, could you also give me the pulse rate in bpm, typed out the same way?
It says 94 bpm
